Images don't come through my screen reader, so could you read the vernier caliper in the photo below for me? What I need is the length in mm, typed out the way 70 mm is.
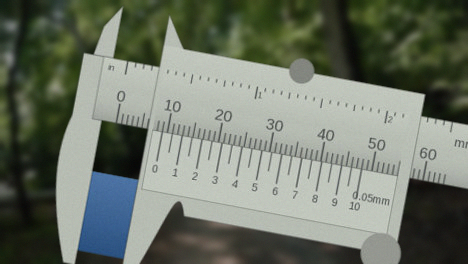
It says 9.0 mm
